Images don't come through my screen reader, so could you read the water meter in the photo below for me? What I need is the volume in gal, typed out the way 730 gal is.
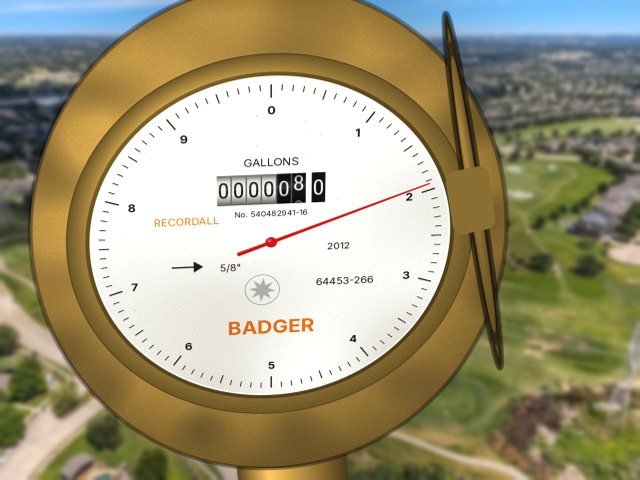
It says 81.9 gal
